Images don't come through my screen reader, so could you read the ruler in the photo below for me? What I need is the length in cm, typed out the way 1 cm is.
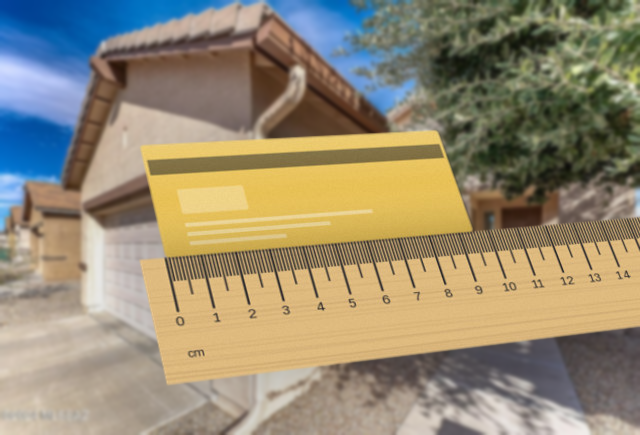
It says 9.5 cm
